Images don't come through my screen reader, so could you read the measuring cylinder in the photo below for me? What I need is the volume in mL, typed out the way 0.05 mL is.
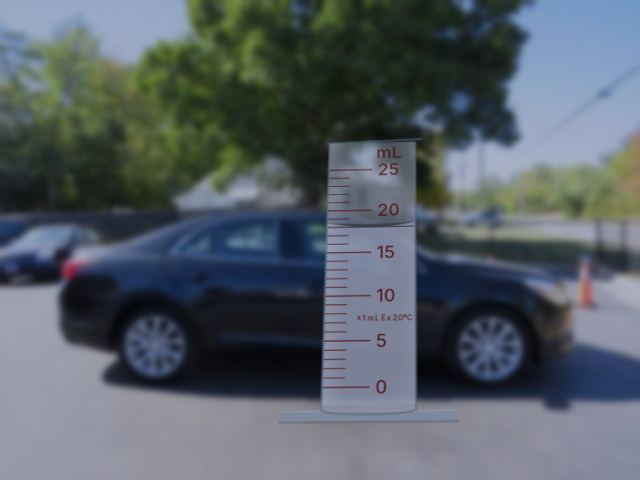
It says 18 mL
